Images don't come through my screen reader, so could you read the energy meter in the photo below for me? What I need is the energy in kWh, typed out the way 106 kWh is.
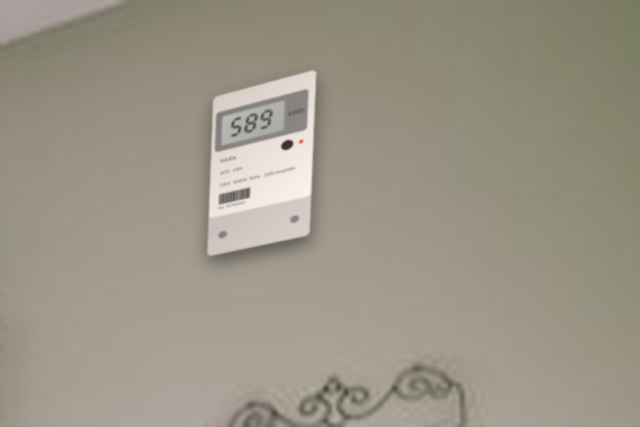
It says 589 kWh
